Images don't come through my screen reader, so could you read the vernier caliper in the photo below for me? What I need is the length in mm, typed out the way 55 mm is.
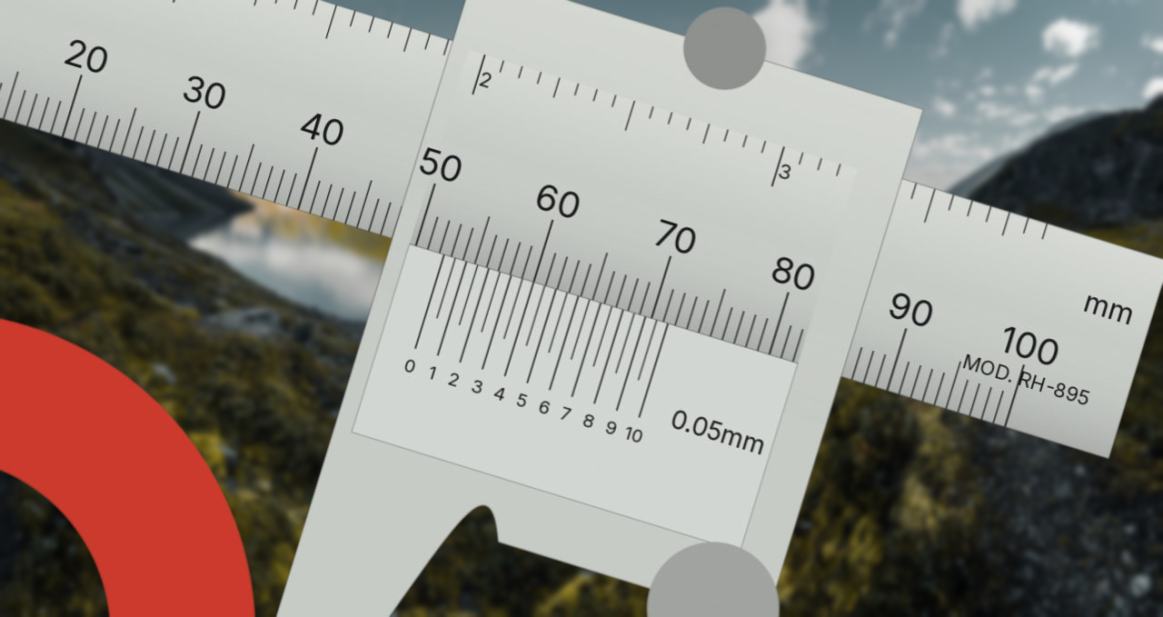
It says 52.4 mm
